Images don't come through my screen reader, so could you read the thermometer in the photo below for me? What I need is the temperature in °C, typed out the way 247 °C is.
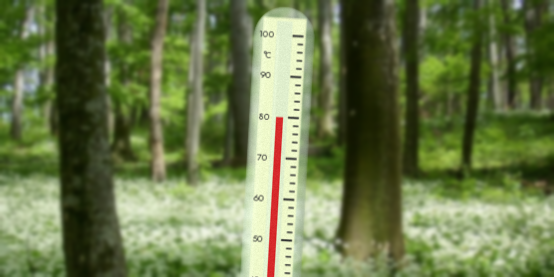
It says 80 °C
